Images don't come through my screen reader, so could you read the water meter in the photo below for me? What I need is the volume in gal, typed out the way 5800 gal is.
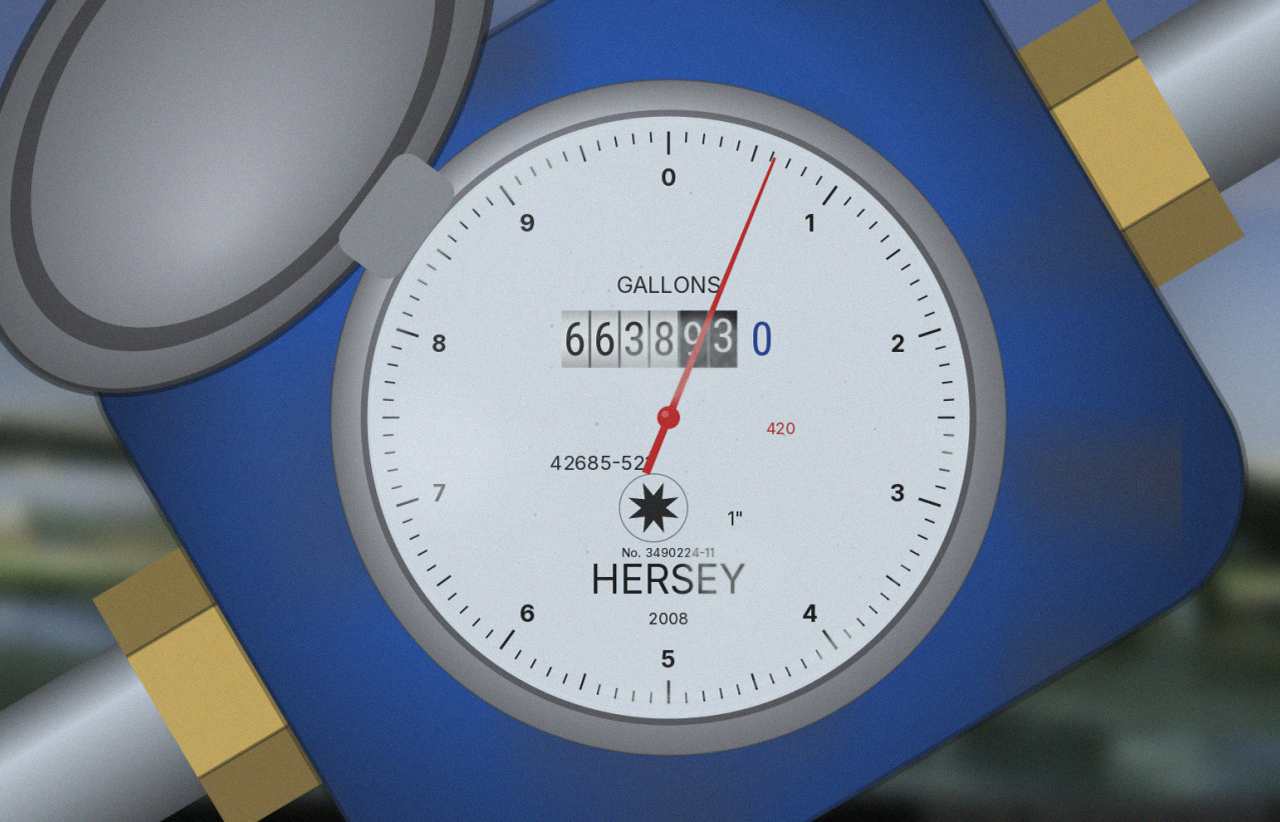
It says 6638930.6 gal
